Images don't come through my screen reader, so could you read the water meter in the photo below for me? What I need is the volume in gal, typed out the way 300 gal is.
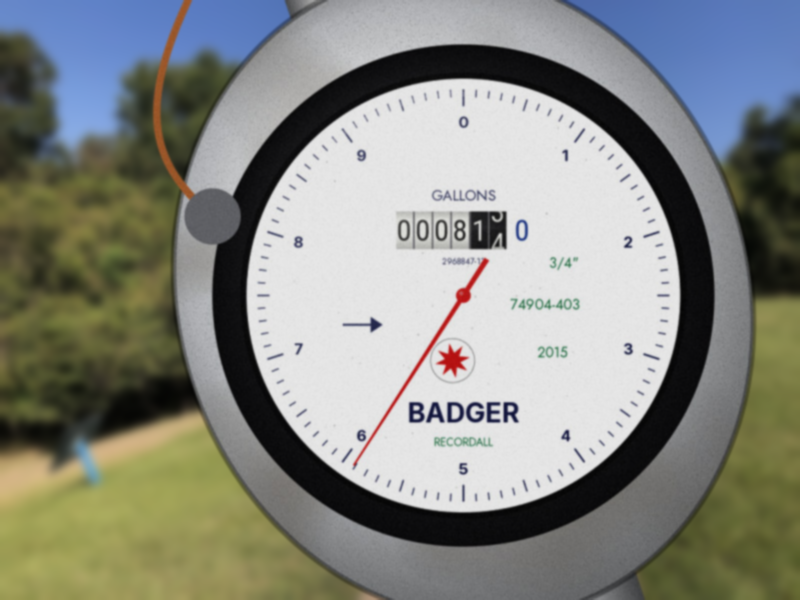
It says 8135.9 gal
